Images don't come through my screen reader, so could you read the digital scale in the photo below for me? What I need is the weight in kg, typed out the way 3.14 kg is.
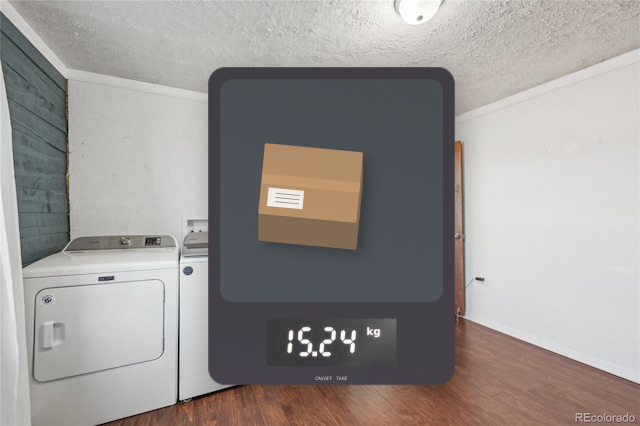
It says 15.24 kg
